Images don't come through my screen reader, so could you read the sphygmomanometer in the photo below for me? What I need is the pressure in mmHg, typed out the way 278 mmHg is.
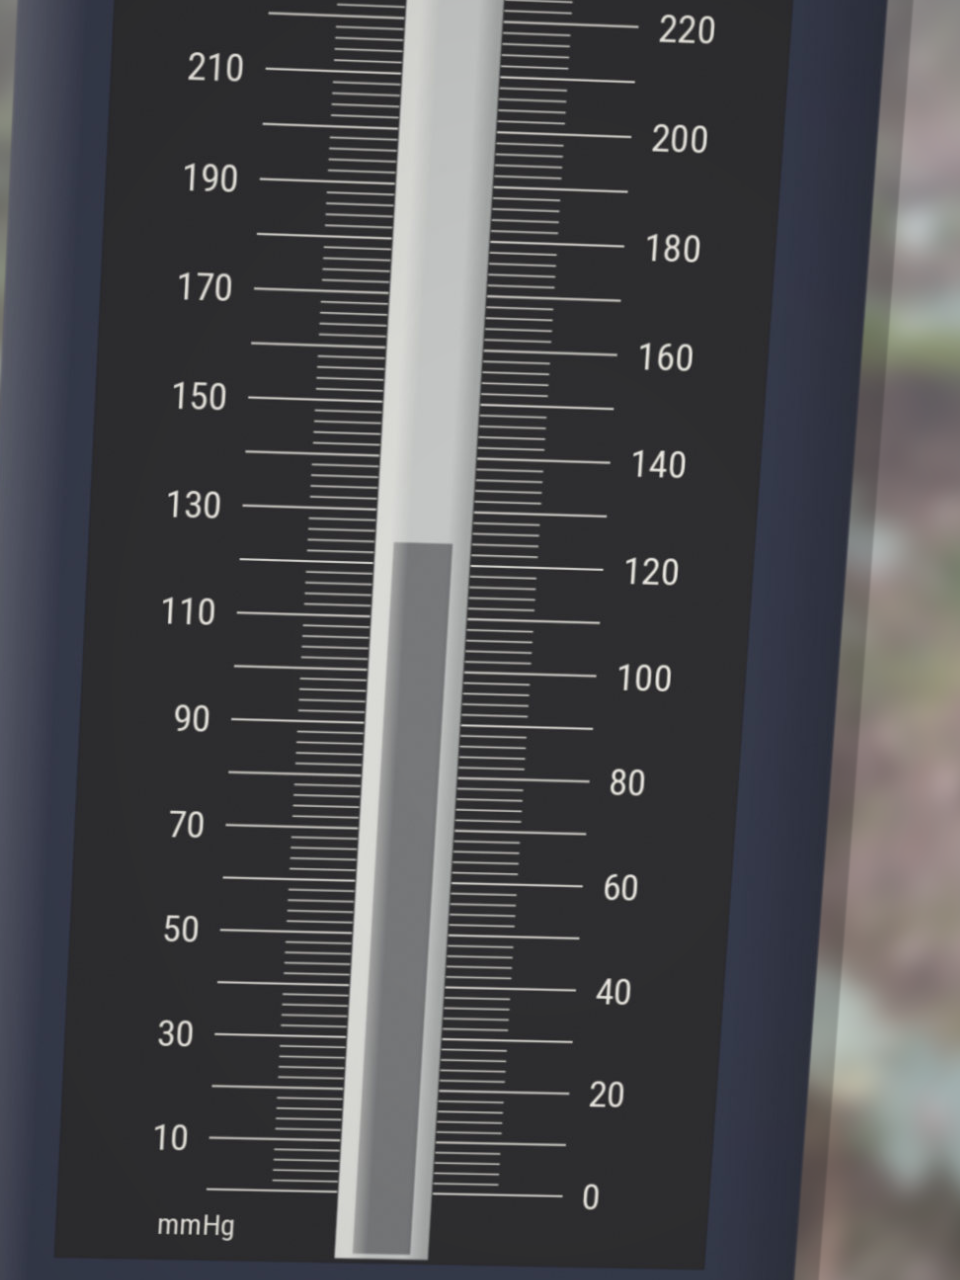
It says 124 mmHg
